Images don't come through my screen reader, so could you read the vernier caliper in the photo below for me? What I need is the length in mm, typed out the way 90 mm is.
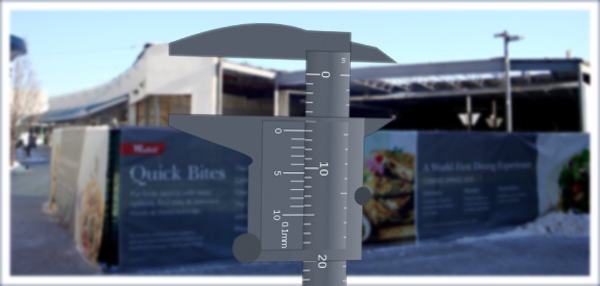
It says 6.0 mm
